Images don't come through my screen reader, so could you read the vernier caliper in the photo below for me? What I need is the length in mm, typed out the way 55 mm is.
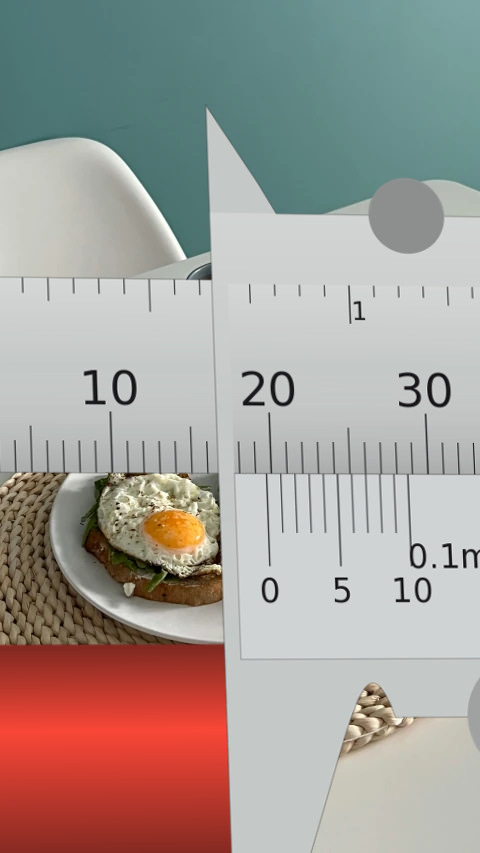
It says 19.7 mm
